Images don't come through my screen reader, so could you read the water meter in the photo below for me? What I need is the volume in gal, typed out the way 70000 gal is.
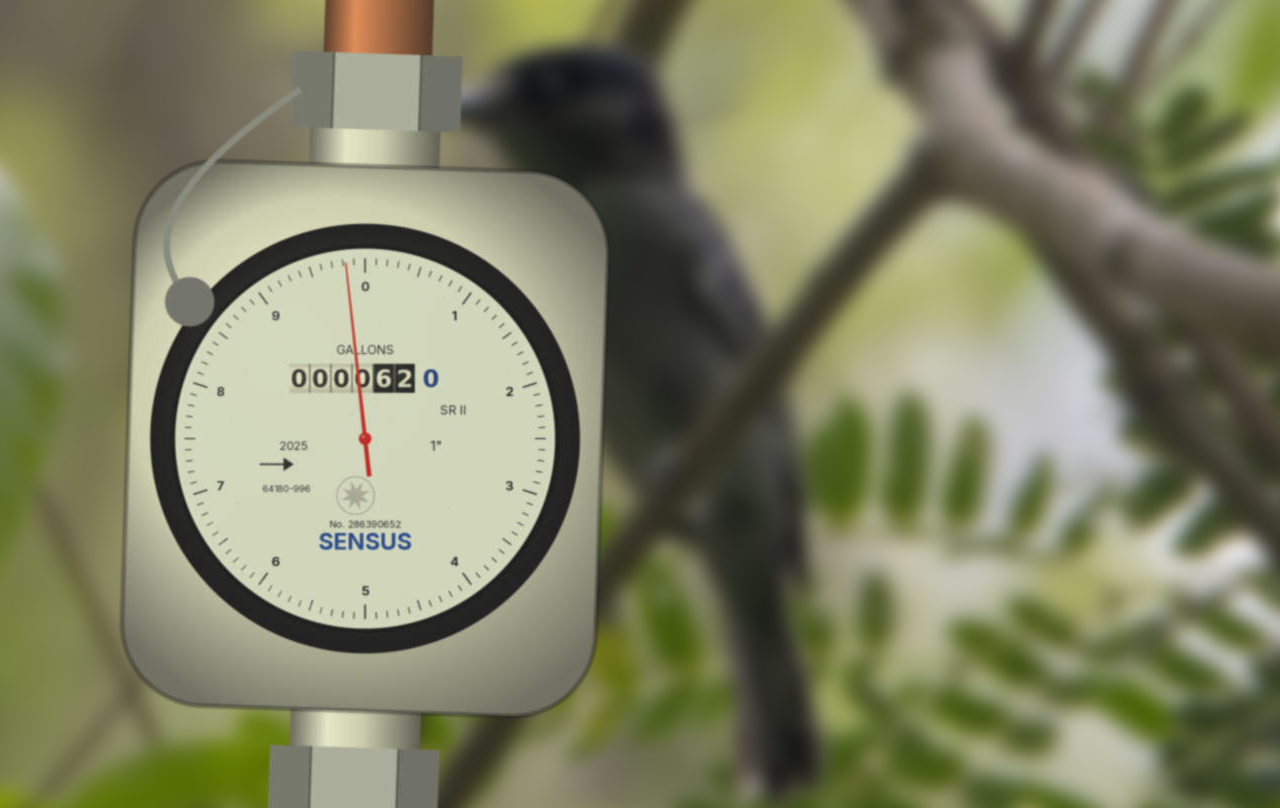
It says 619.8 gal
